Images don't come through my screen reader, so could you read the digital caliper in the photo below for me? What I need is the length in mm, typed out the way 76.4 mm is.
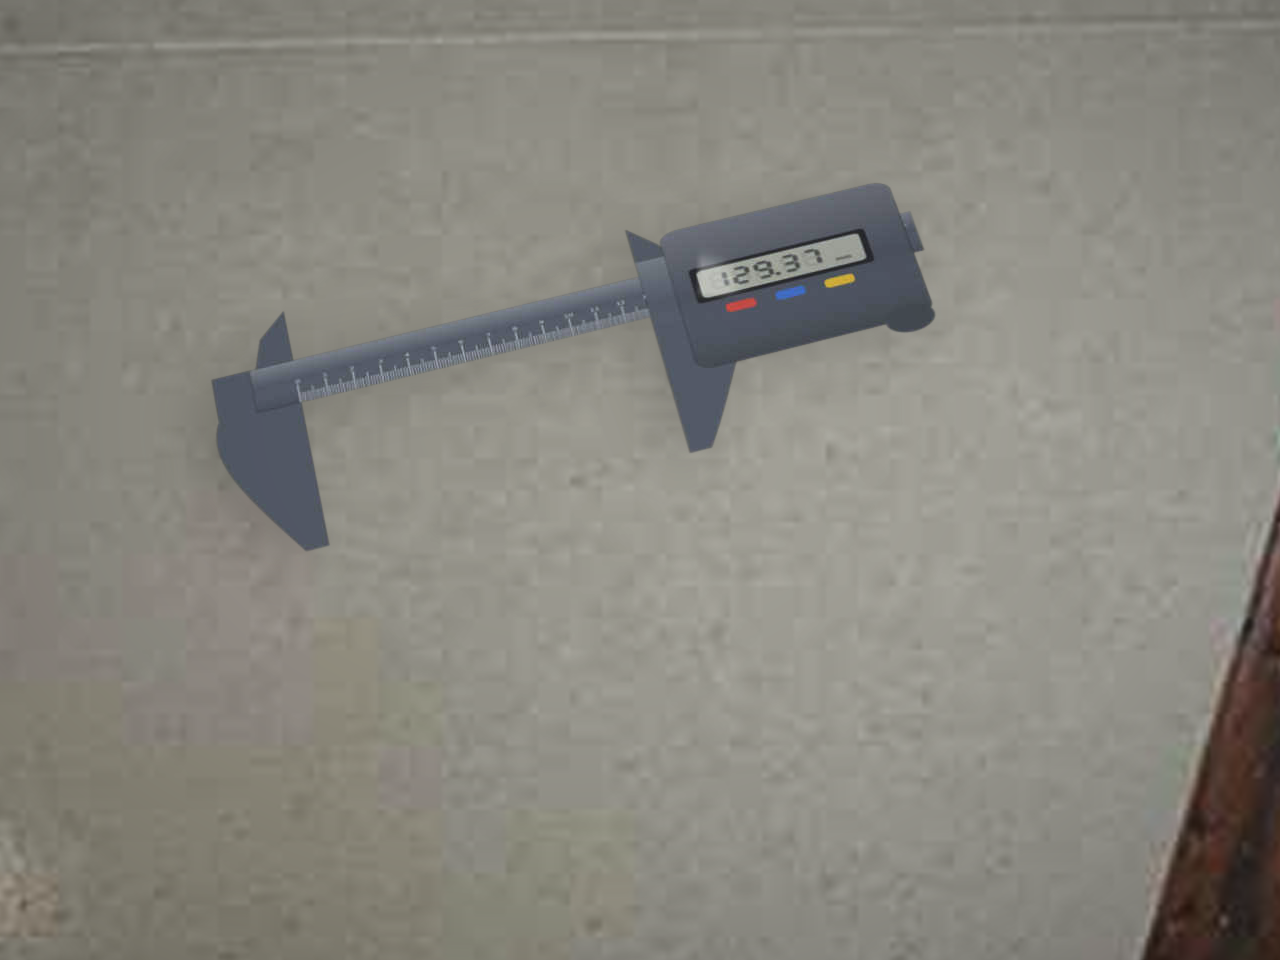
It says 129.37 mm
